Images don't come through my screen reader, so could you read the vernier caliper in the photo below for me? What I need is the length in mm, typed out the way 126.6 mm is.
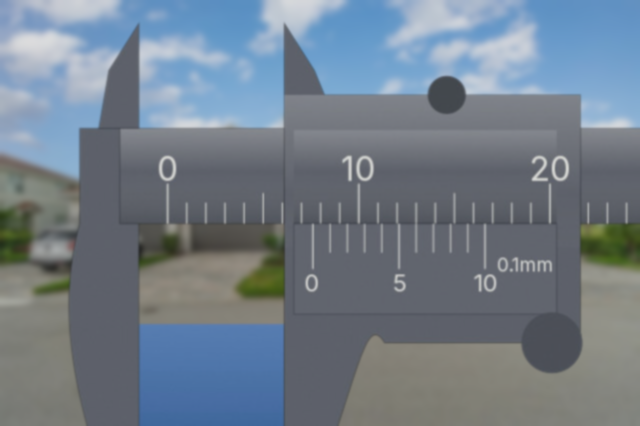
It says 7.6 mm
